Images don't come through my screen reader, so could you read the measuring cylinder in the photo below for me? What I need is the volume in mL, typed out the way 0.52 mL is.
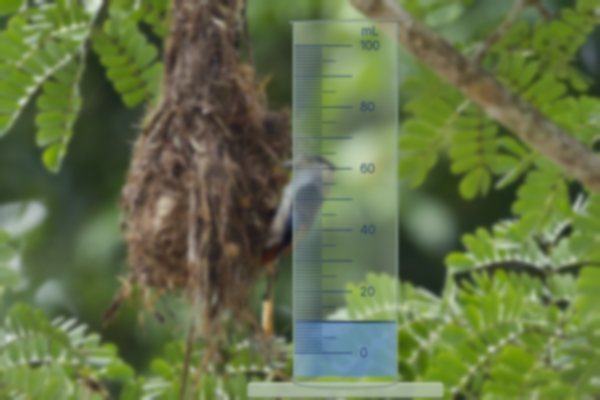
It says 10 mL
